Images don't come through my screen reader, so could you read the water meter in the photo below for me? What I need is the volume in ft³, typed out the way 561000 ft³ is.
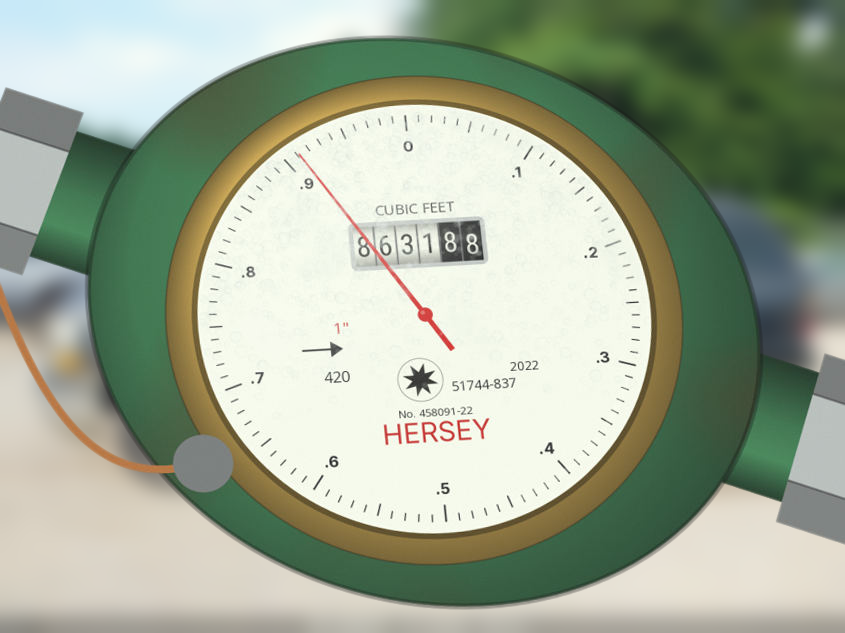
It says 863187.91 ft³
